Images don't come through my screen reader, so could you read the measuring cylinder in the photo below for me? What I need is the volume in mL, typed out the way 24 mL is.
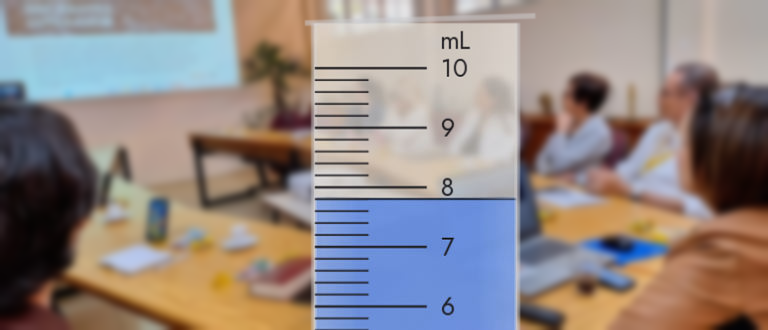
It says 7.8 mL
